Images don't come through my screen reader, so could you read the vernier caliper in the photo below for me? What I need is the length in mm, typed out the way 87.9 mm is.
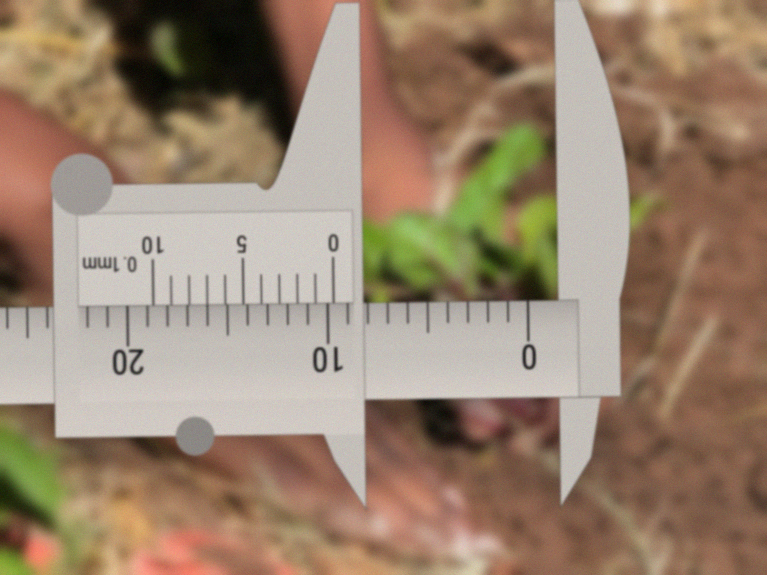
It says 9.7 mm
